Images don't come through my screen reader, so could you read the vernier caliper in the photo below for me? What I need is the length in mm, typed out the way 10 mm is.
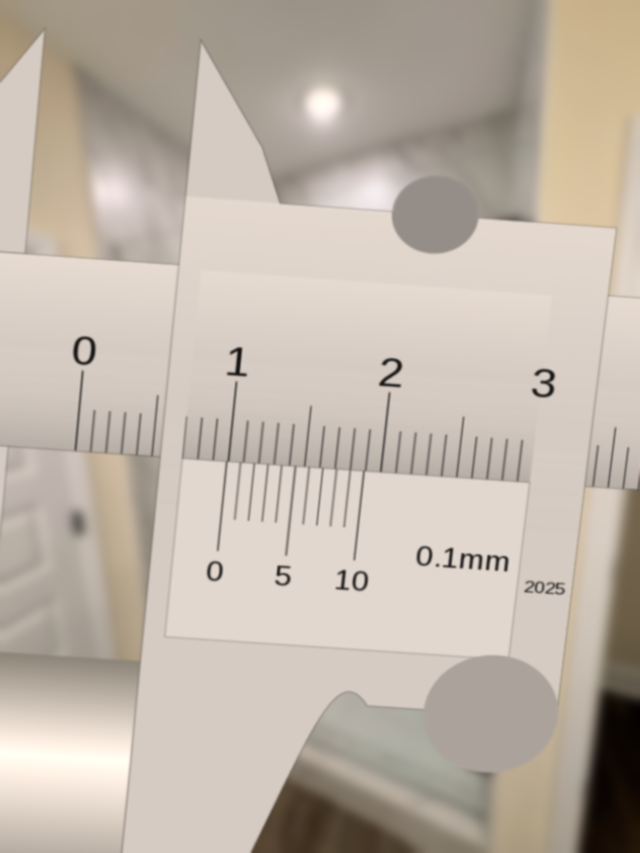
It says 9.9 mm
